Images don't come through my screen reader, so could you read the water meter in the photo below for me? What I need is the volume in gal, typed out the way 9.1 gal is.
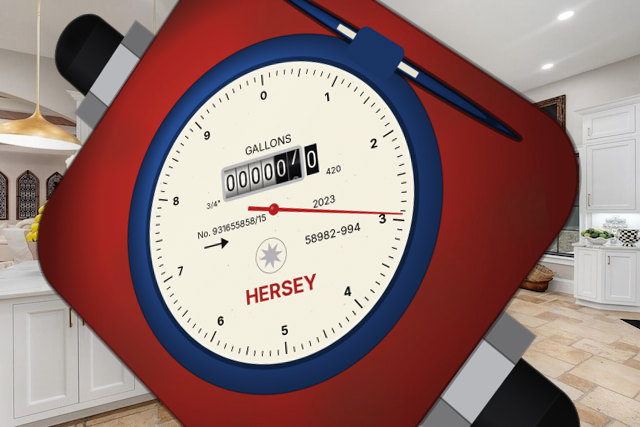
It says 72.9 gal
